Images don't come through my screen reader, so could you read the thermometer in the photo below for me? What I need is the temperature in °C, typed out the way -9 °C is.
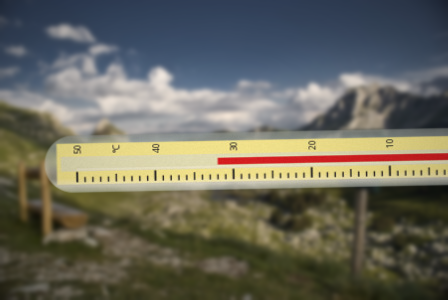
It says 32 °C
